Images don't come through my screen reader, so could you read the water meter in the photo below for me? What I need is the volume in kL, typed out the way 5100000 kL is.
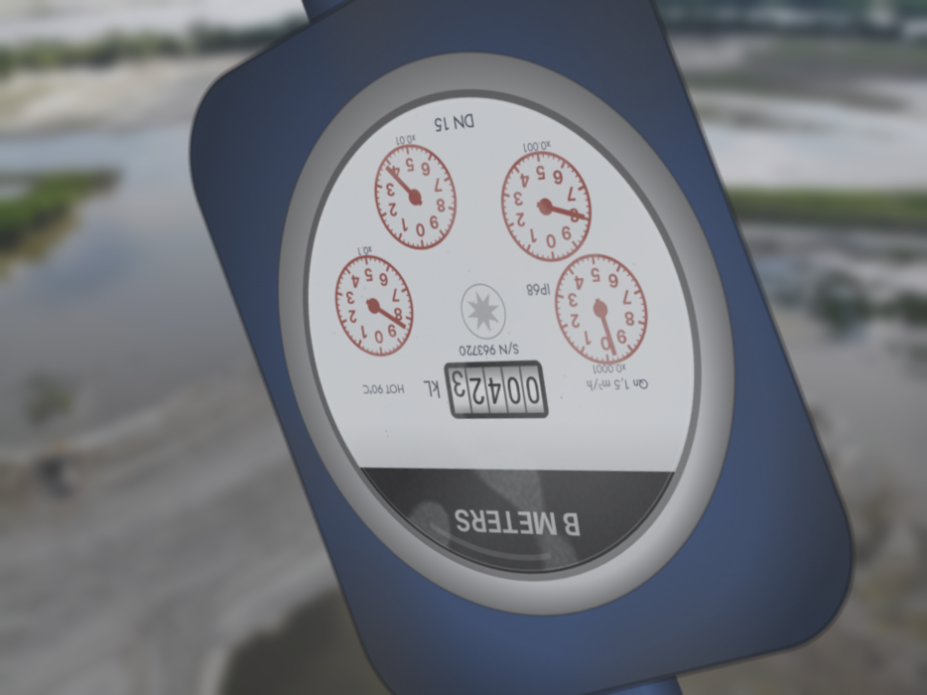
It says 422.8379 kL
